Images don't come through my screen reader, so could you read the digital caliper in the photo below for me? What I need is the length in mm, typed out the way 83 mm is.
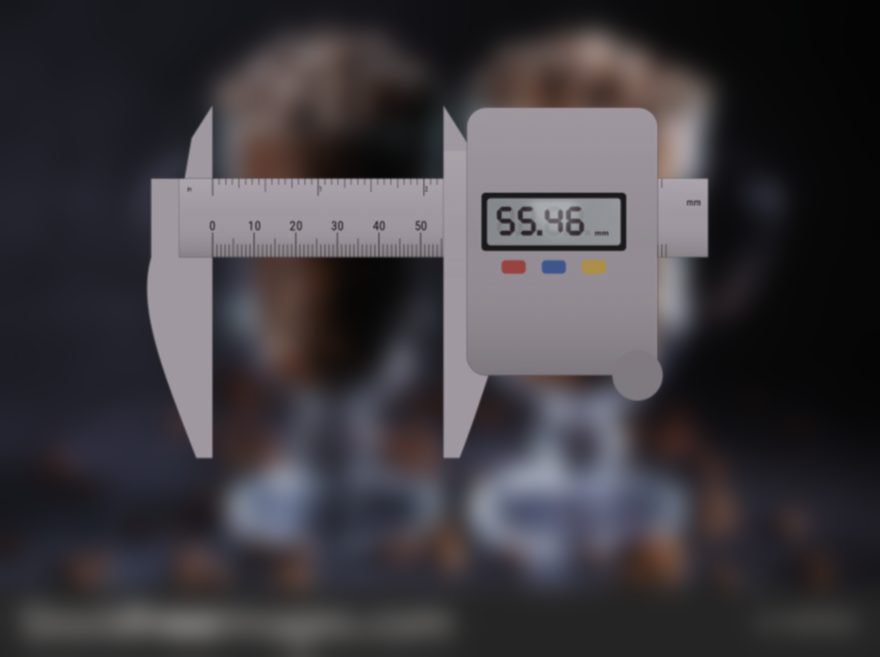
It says 55.46 mm
